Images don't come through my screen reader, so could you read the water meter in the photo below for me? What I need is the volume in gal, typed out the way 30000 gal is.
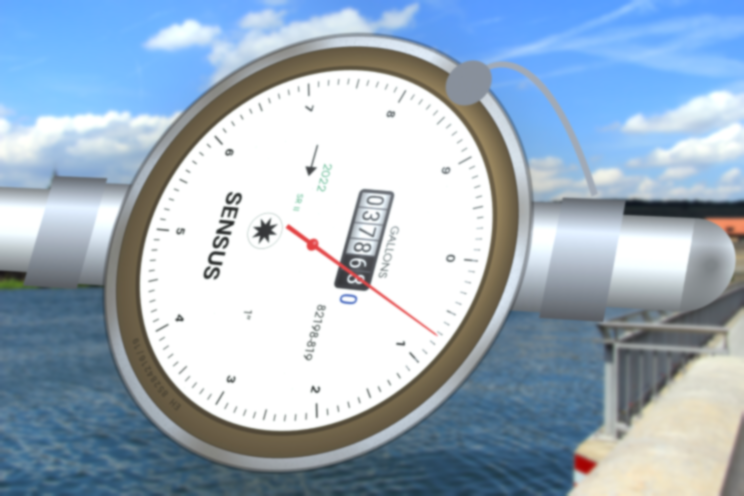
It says 378680.7 gal
